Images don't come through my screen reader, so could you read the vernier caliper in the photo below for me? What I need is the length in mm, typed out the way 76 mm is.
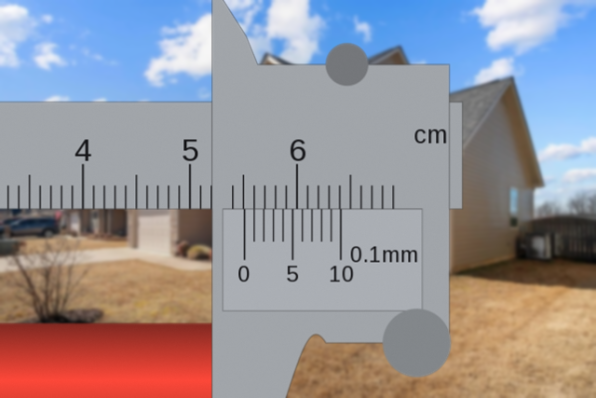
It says 55.1 mm
